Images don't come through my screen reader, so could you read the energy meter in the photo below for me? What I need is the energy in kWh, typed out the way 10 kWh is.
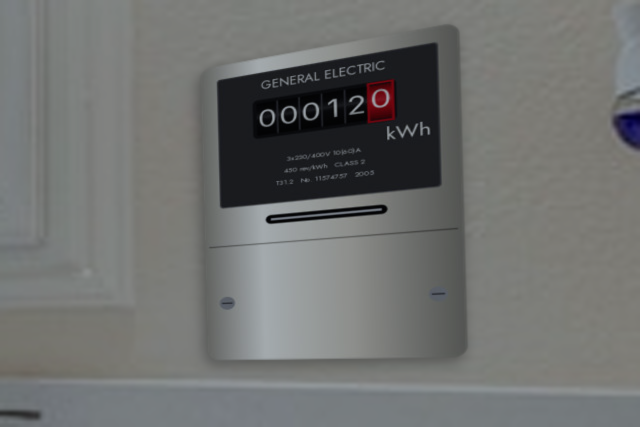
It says 12.0 kWh
